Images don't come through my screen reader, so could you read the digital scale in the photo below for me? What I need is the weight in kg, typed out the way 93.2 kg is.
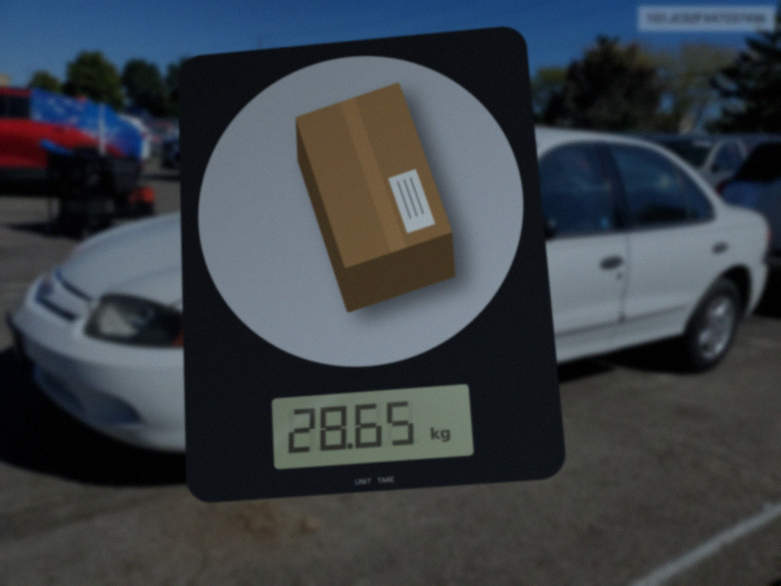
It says 28.65 kg
